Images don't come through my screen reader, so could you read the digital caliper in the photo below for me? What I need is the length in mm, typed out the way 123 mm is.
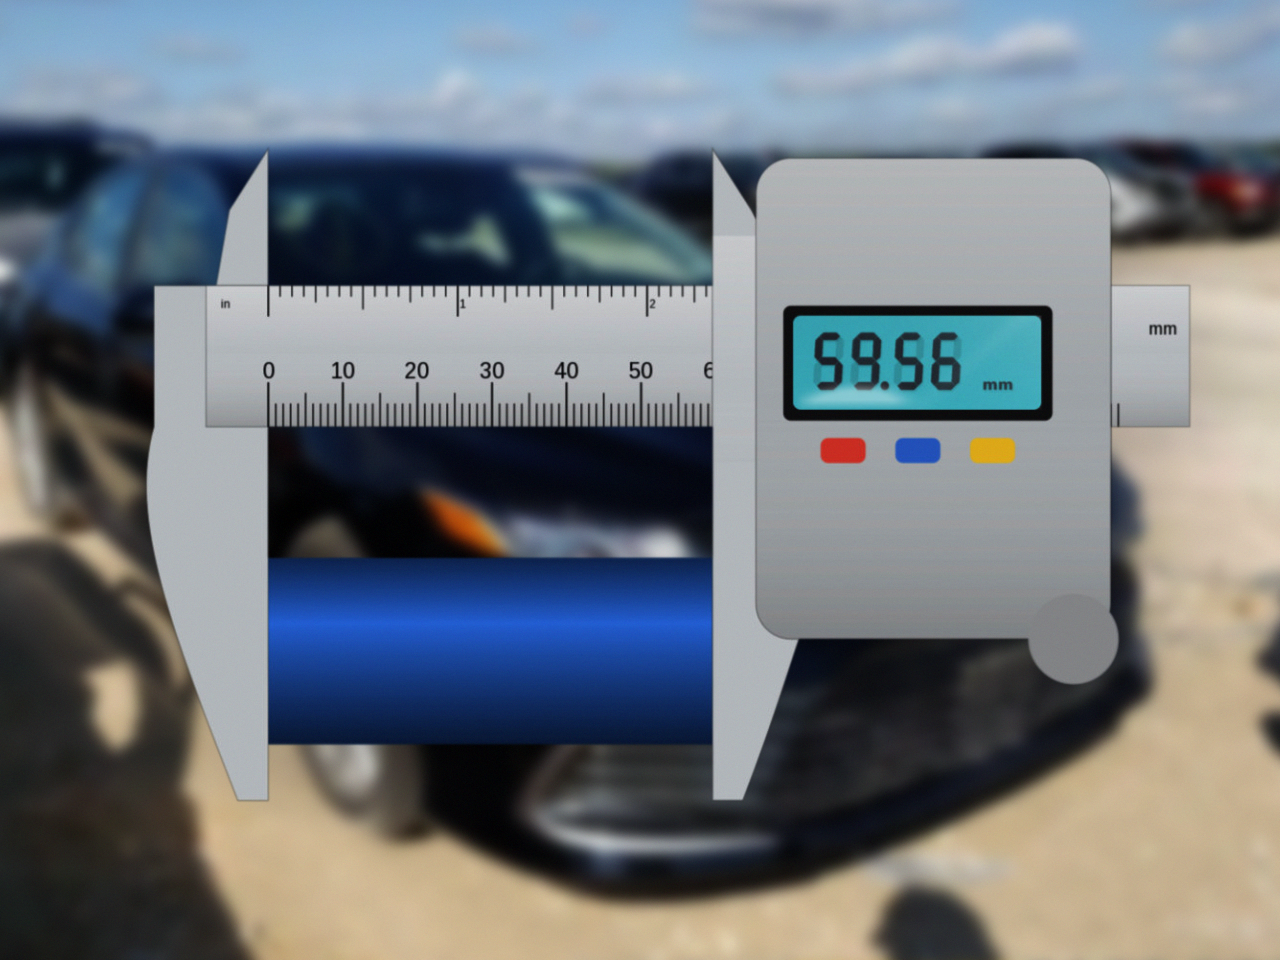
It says 59.56 mm
